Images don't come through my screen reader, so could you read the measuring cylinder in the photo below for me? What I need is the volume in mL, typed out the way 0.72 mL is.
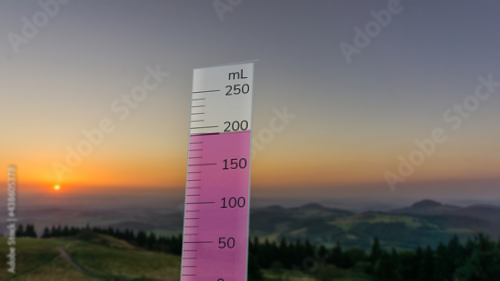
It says 190 mL
